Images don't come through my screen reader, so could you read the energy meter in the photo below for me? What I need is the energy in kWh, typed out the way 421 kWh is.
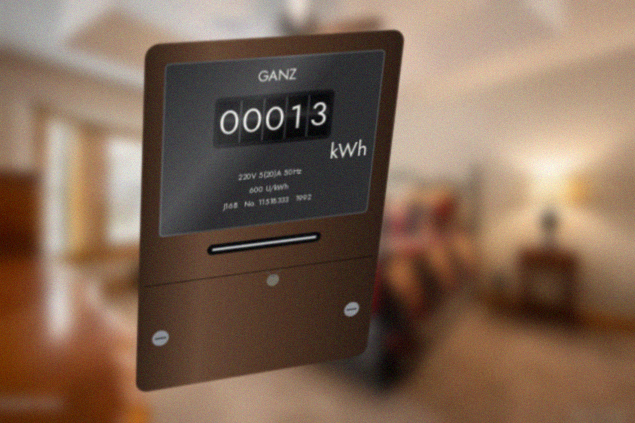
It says 13 kWh
